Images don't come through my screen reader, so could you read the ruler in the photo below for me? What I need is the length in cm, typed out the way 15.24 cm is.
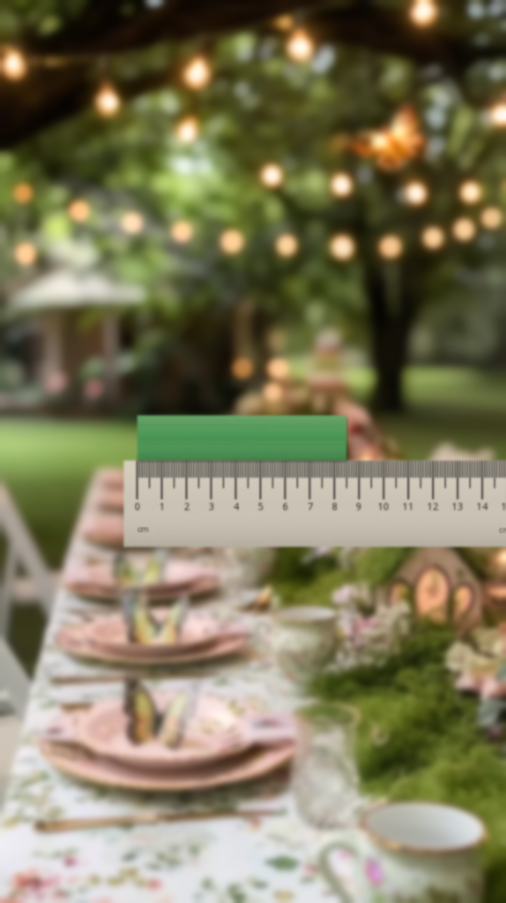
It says 8.5 cm
